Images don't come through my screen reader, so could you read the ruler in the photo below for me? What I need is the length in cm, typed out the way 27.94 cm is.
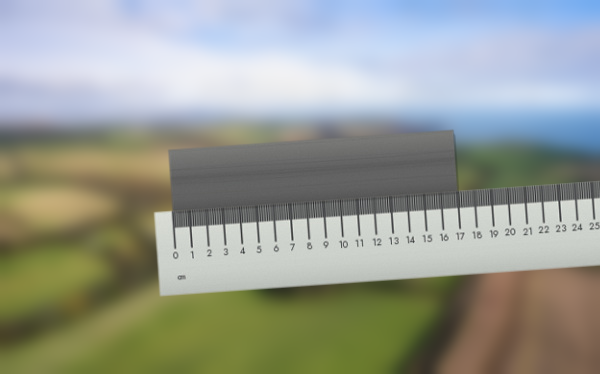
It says 17 cm
